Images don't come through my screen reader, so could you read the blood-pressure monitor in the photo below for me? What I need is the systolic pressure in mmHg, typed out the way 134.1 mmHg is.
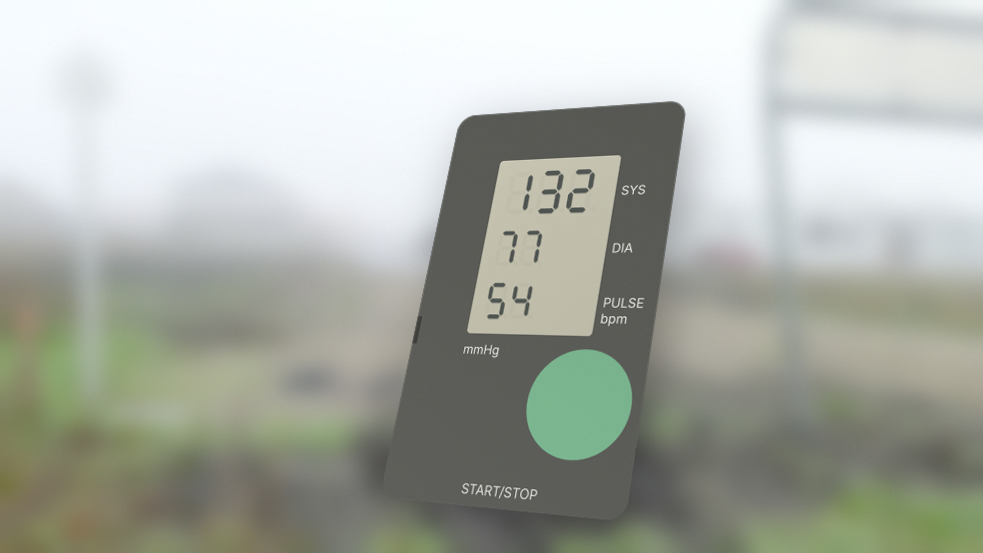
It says 132 mmHg
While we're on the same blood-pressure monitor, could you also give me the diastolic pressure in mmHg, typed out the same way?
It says 77 mmHg
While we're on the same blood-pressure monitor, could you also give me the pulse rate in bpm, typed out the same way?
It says 54 bpm
